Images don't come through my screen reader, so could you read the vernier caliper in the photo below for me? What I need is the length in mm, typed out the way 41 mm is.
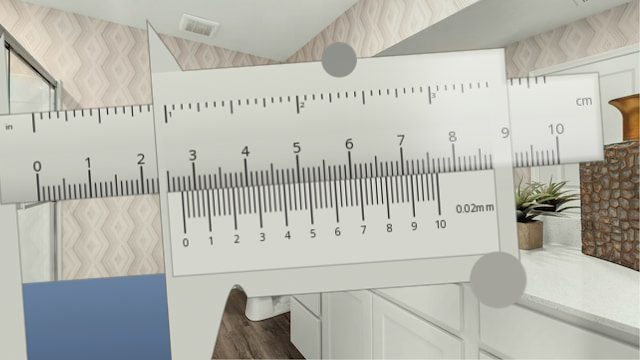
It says 27.5 mm
